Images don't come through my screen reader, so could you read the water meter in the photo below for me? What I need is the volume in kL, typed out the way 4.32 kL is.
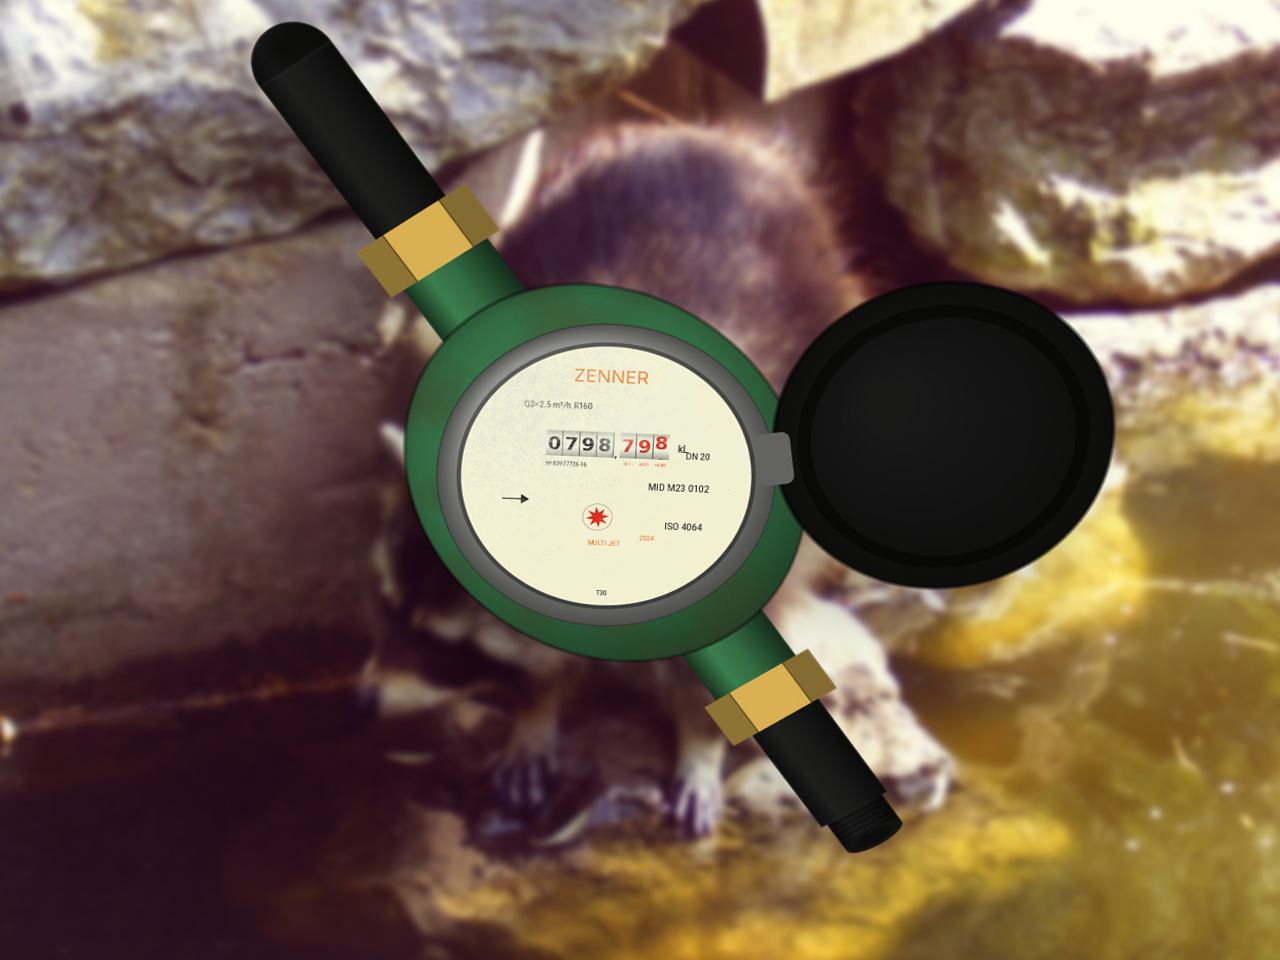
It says 798.798 kL
